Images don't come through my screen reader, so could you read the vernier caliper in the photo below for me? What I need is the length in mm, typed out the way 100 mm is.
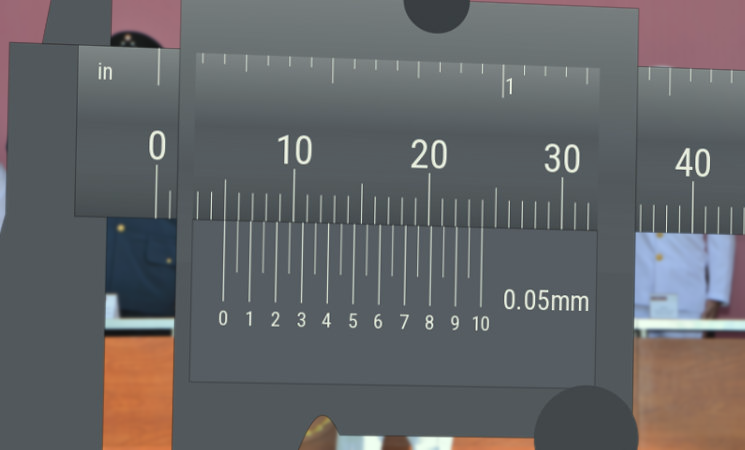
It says 5.0 mm
